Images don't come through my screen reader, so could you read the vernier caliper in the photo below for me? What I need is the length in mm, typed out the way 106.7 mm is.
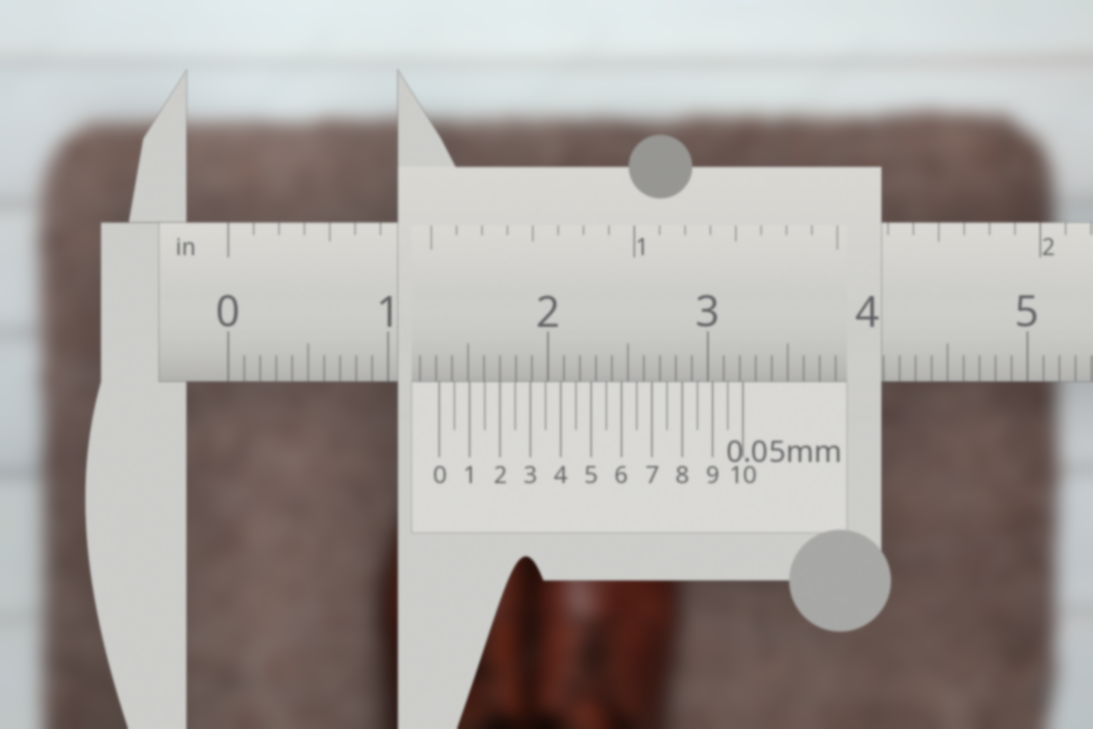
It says 13.2 mm
